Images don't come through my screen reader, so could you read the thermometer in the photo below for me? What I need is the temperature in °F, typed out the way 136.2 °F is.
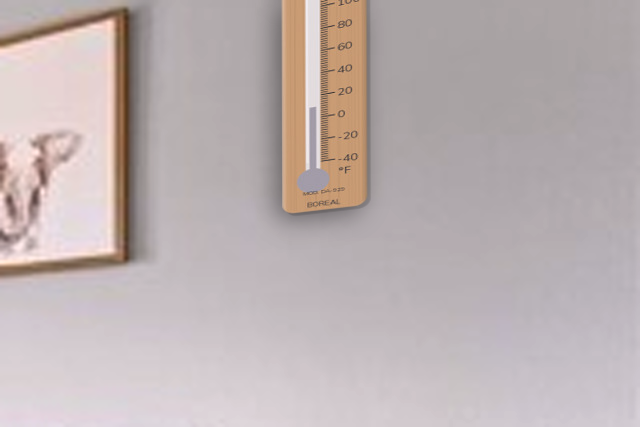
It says 10 °F
